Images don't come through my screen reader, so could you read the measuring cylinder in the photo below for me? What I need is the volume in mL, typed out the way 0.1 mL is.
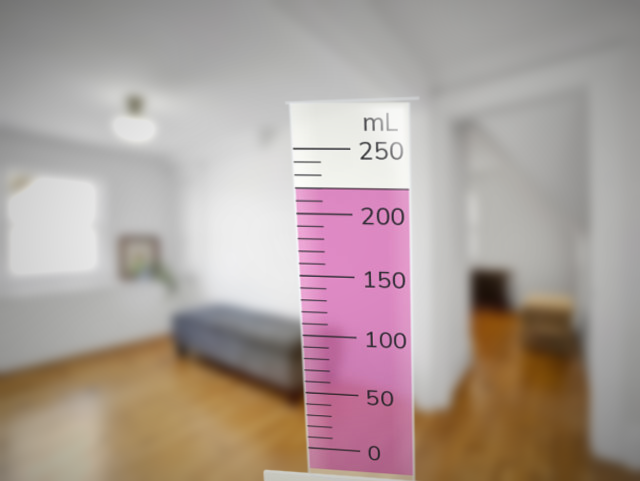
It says 220 mL
